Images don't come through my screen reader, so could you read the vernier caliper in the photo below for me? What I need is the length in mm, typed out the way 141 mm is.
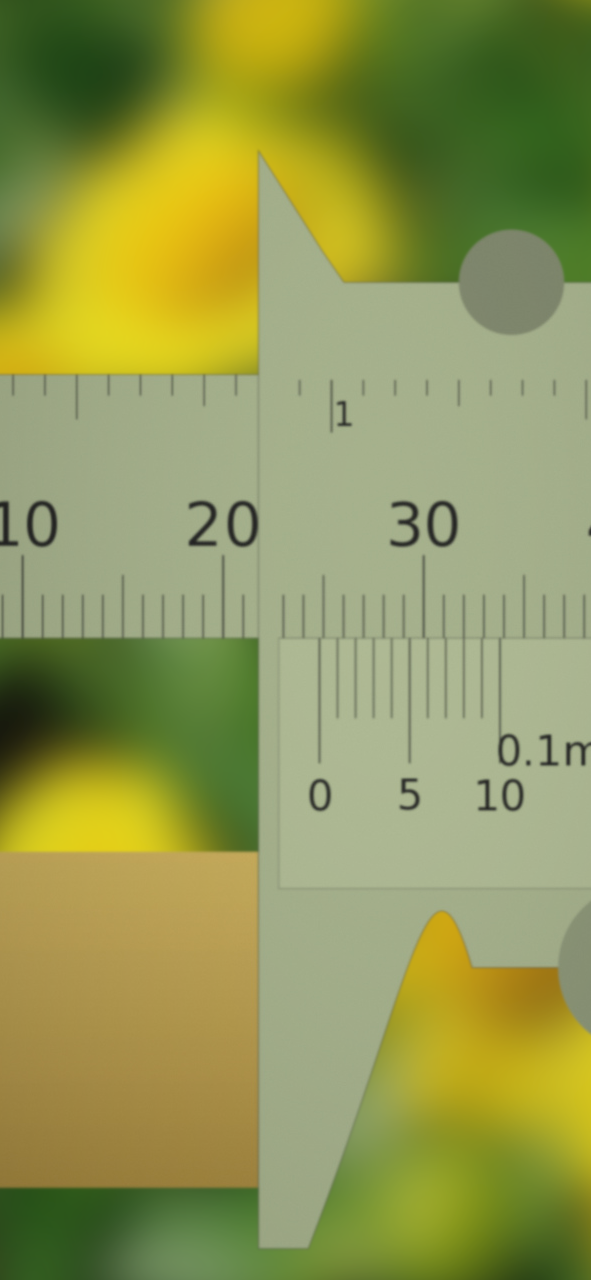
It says 24.8 mm
